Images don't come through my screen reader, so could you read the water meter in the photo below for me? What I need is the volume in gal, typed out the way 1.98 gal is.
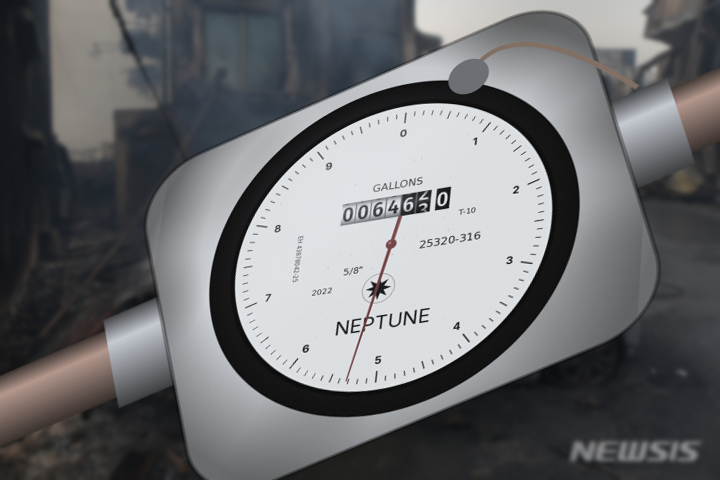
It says 64625.3 gal
